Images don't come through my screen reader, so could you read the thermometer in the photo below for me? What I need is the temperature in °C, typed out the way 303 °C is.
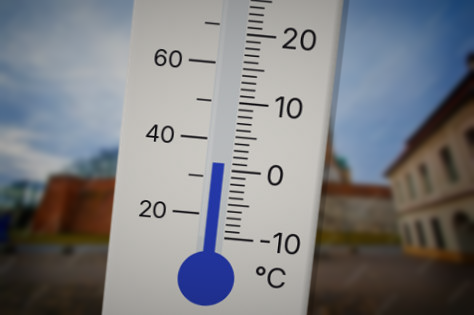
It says 1 °C
